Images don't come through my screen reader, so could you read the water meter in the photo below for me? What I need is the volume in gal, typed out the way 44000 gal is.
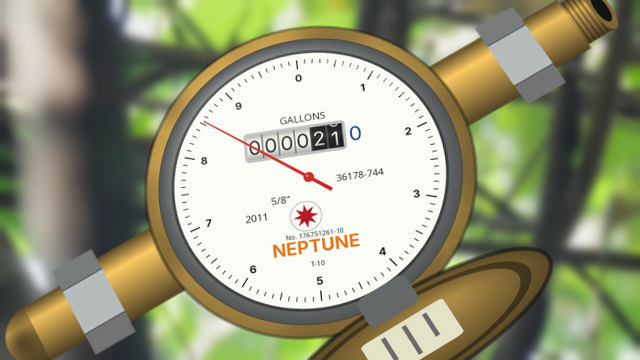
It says 208.5 gal
